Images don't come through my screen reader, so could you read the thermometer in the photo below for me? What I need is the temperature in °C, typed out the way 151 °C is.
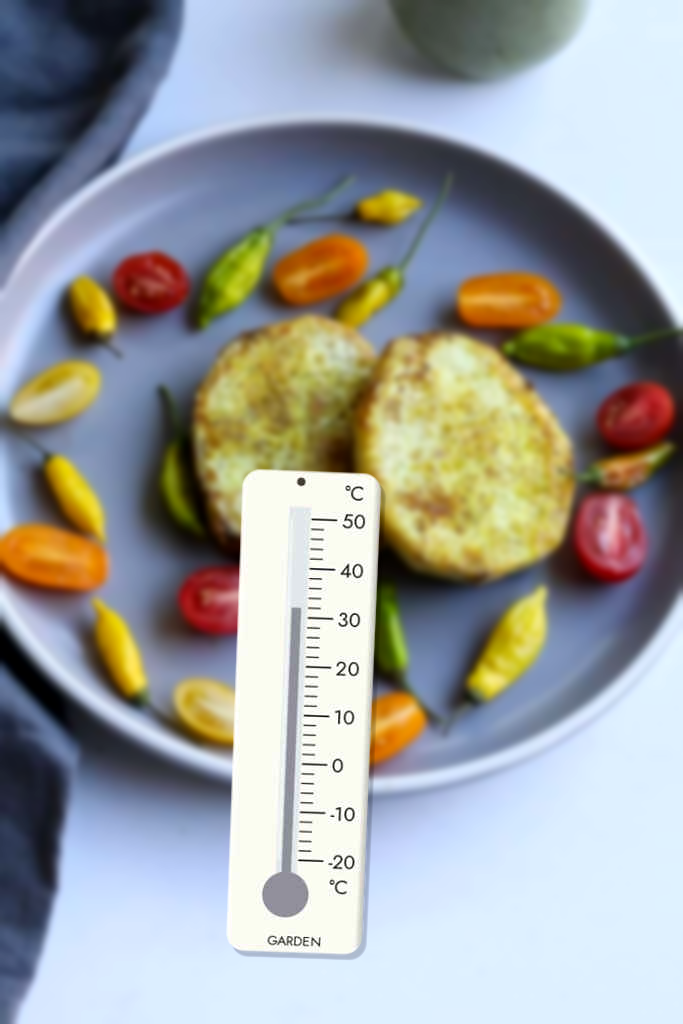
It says 32 °C
